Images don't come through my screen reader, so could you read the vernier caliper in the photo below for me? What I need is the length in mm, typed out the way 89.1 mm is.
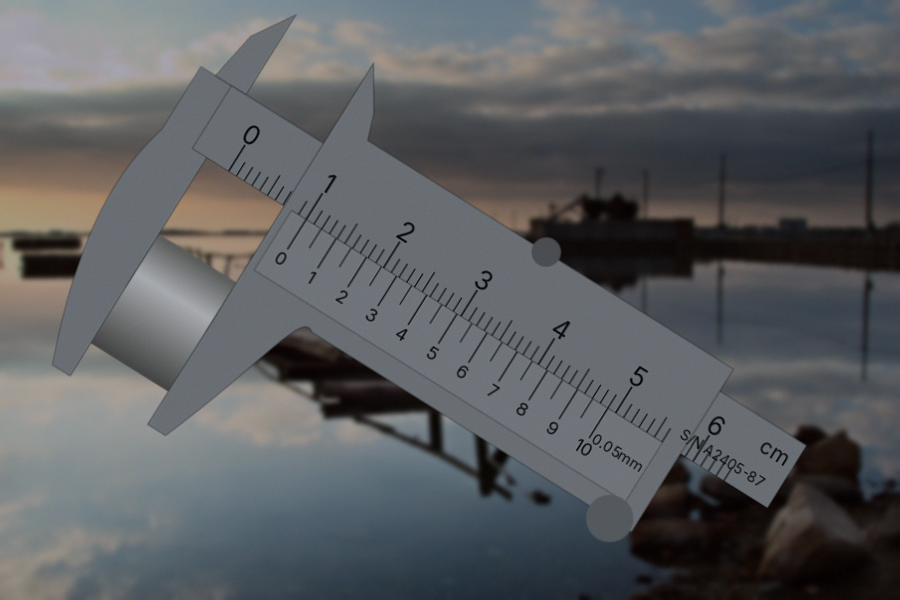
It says 10.0 mm
